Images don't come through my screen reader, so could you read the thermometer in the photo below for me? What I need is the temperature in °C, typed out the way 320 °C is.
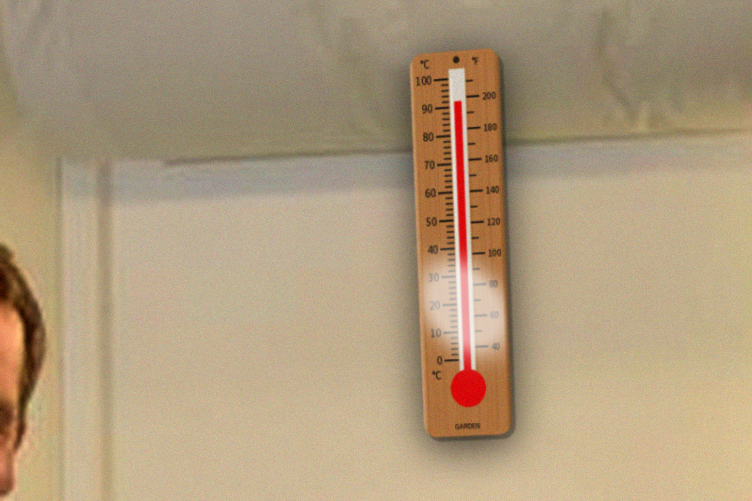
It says 92 °C
